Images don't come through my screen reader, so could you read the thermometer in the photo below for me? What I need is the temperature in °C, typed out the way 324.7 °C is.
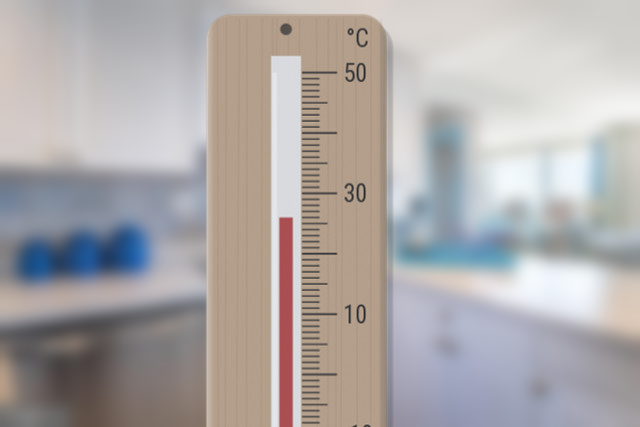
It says 26 °C
